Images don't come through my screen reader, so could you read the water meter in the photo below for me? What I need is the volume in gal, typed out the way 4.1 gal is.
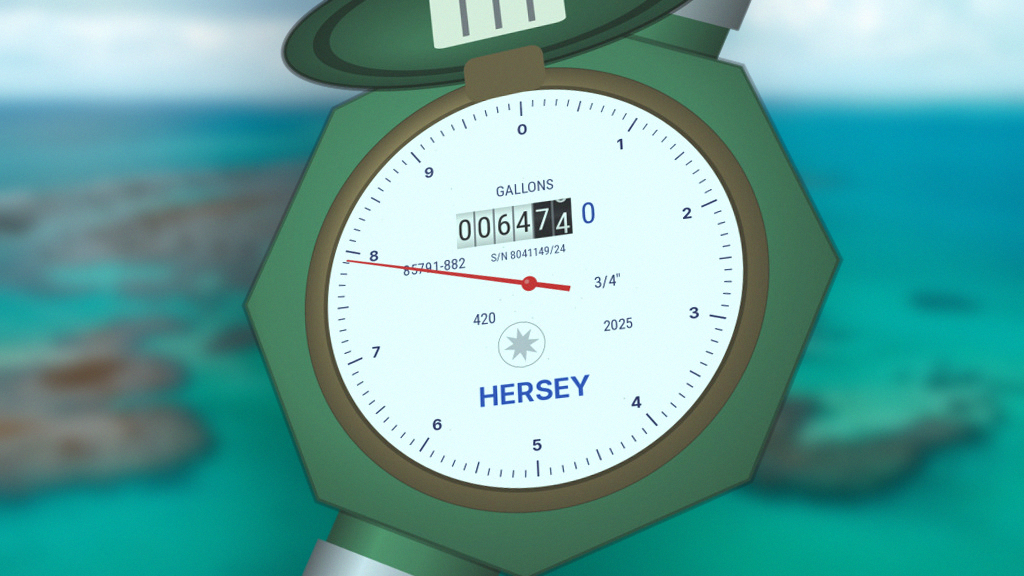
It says 64737.9 gal
